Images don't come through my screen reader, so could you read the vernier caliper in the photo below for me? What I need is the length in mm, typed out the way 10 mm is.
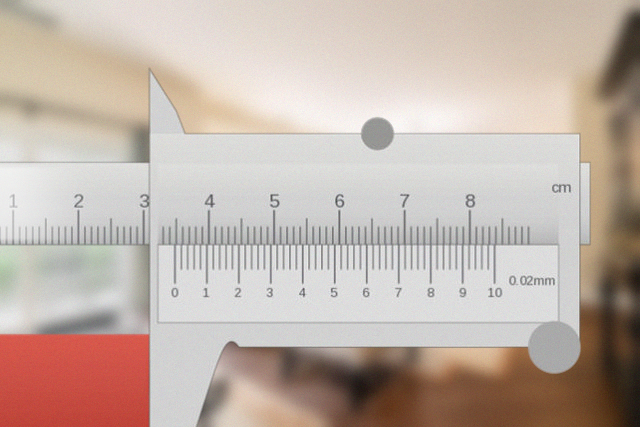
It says 34.8 mm
